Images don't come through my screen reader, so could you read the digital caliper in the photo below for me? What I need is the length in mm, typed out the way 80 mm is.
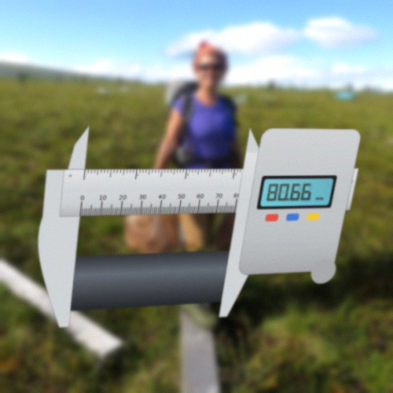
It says 80.66 mm
